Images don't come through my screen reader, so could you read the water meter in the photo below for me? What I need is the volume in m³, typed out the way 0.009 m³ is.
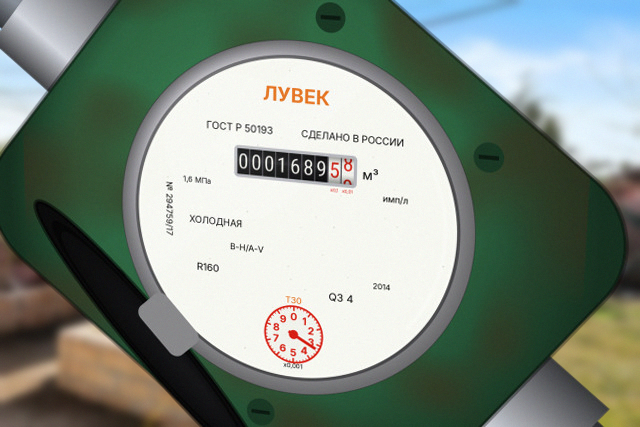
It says 1689.583 m³
